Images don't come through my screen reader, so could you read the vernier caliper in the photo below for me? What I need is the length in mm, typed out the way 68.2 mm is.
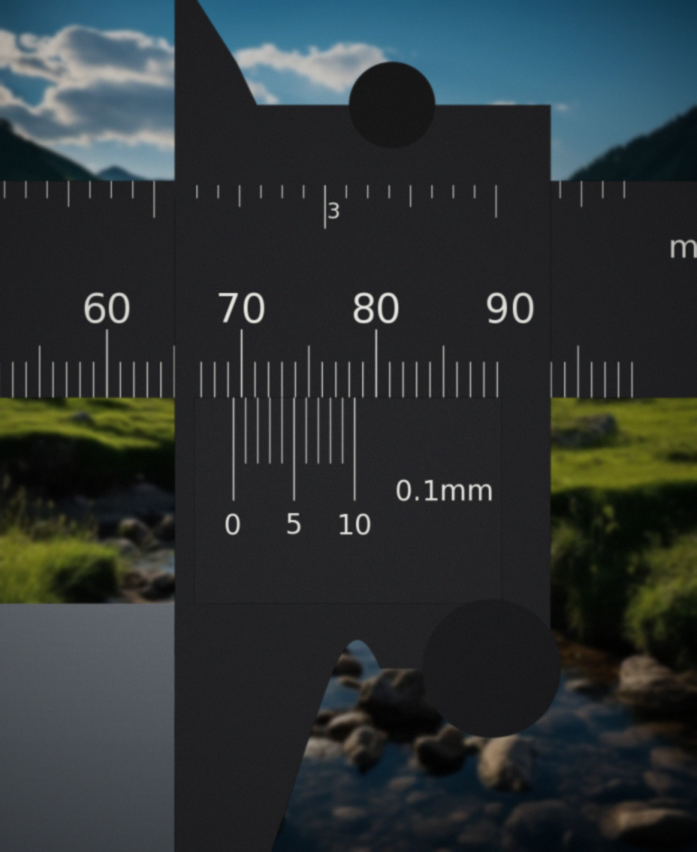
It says 69.4 mm
